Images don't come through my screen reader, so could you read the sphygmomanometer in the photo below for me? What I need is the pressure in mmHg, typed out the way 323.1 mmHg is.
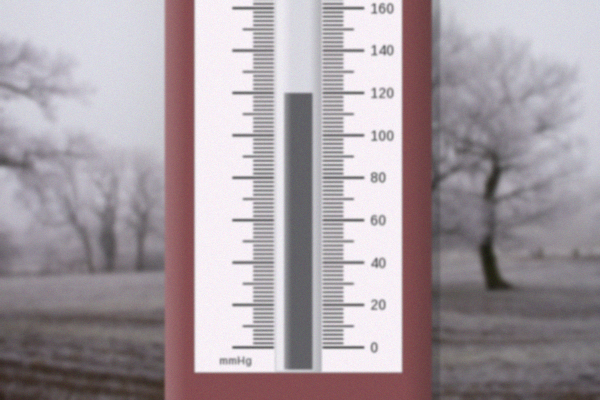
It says 120 mmHg
